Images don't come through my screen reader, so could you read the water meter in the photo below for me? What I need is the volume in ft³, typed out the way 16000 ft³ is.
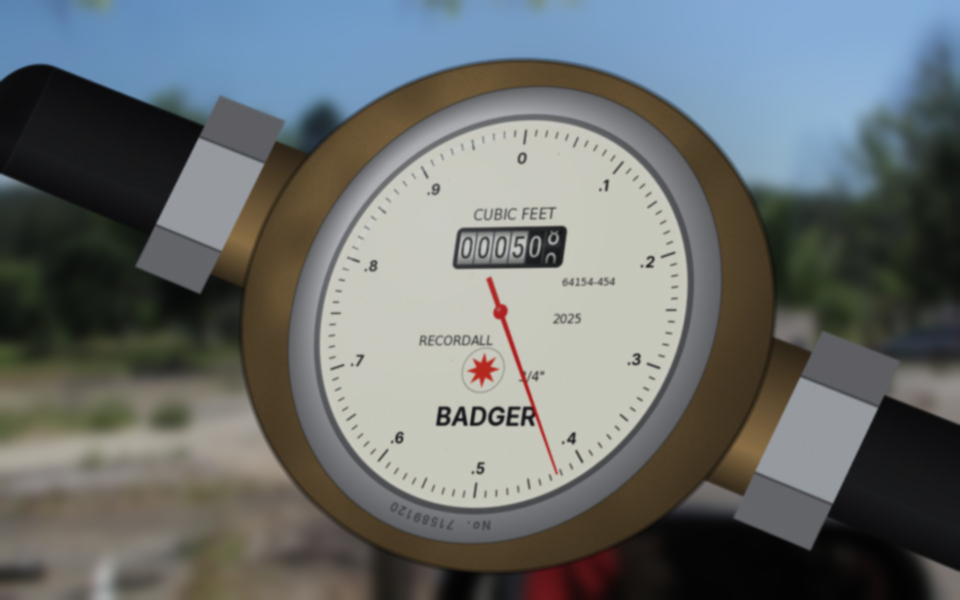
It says 508.42 ft³
